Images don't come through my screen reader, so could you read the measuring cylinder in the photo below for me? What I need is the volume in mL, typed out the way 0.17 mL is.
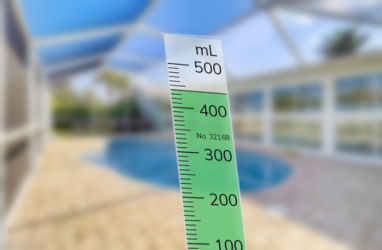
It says 440 mL
